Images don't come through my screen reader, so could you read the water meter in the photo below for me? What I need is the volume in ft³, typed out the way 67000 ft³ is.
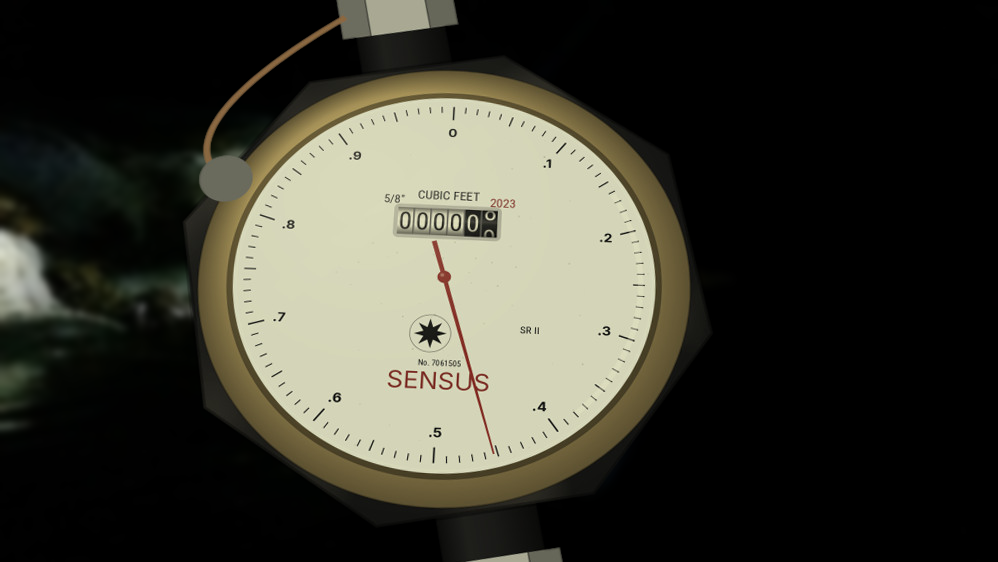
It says 8.45 ft³
